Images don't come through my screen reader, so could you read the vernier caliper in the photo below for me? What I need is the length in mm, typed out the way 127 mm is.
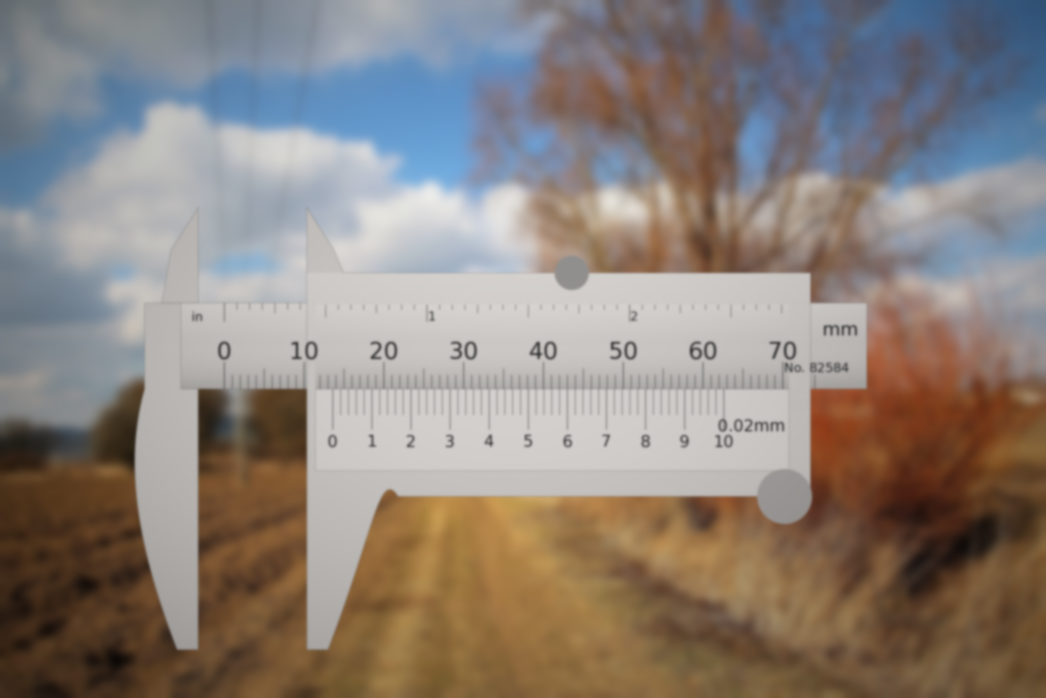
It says 13.6 mm
